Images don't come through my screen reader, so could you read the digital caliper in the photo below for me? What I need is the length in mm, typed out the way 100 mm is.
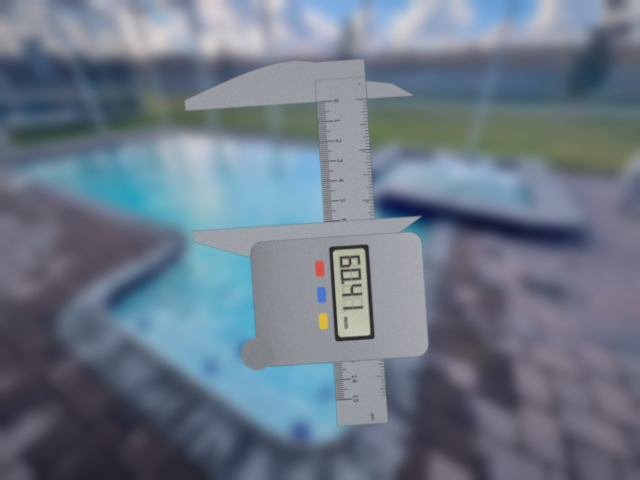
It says 60.41 mm
